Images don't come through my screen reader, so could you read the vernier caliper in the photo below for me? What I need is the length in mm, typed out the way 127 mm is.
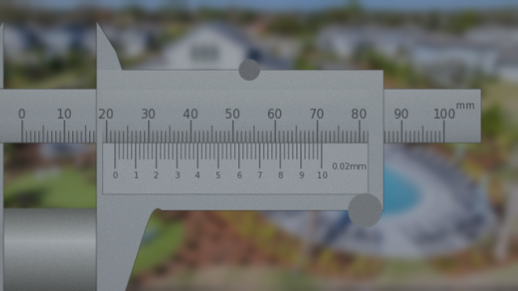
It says 22.0 mm
